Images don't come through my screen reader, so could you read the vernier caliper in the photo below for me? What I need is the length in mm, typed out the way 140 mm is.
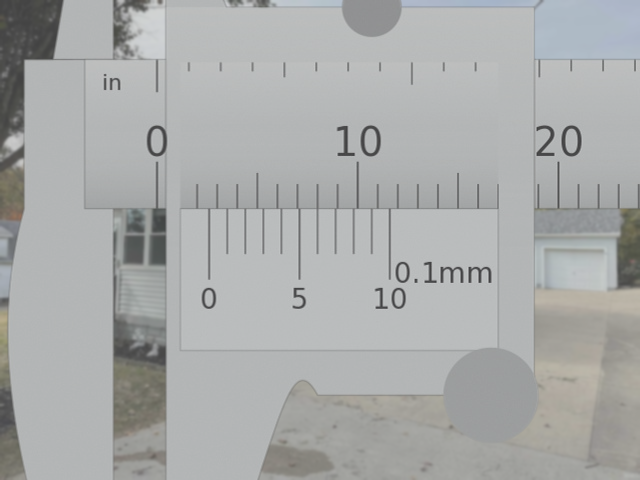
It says 2.6 mm
